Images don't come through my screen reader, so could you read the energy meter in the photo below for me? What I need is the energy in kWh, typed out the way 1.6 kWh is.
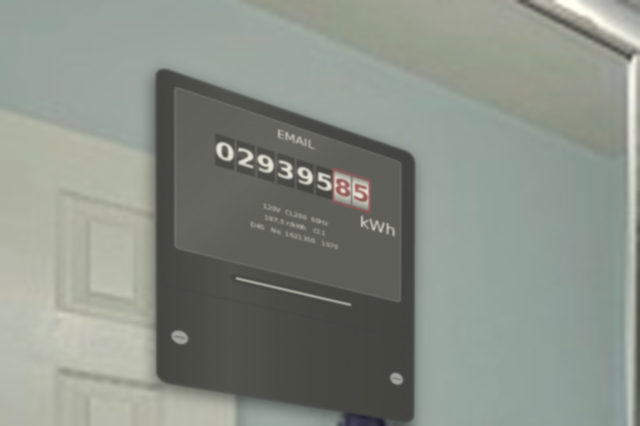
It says 29395.85 kWh
